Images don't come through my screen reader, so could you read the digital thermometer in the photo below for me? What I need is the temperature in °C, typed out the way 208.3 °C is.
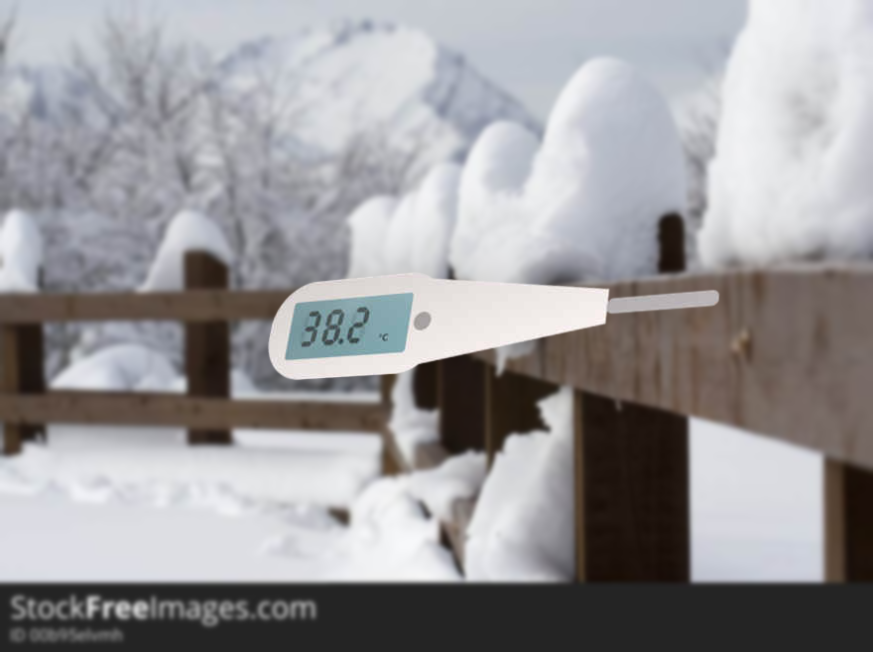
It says 38.2 °C
